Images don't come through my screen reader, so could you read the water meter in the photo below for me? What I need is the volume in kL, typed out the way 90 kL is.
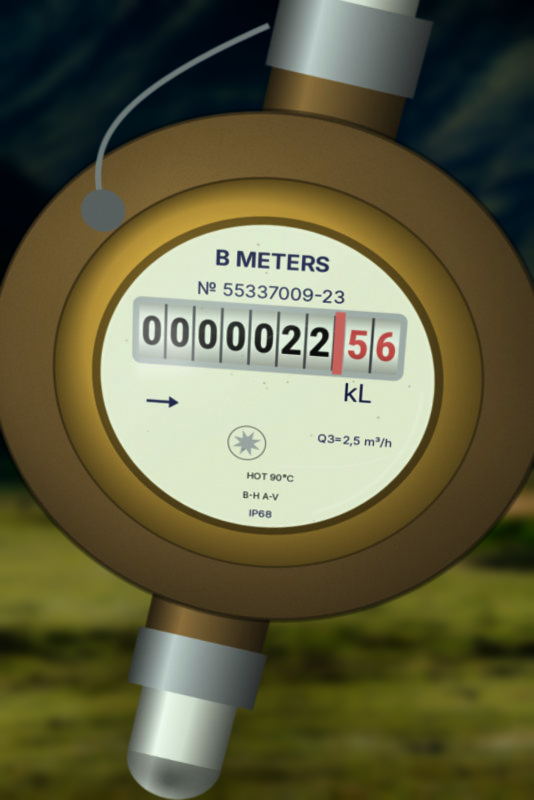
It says 22.56 kL
